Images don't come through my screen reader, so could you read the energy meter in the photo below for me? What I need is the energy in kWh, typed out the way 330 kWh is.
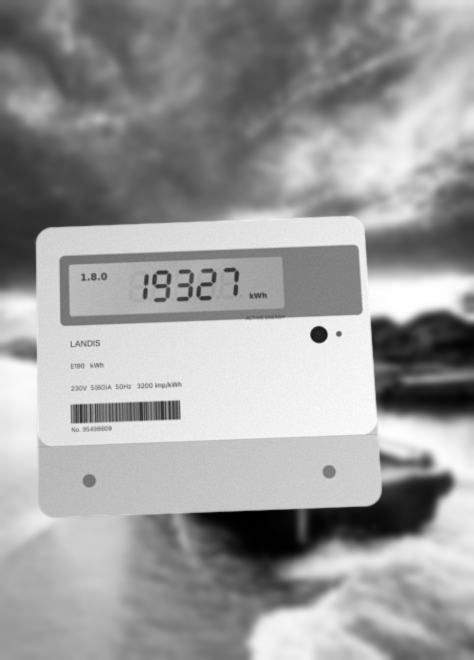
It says 19327 kWh
